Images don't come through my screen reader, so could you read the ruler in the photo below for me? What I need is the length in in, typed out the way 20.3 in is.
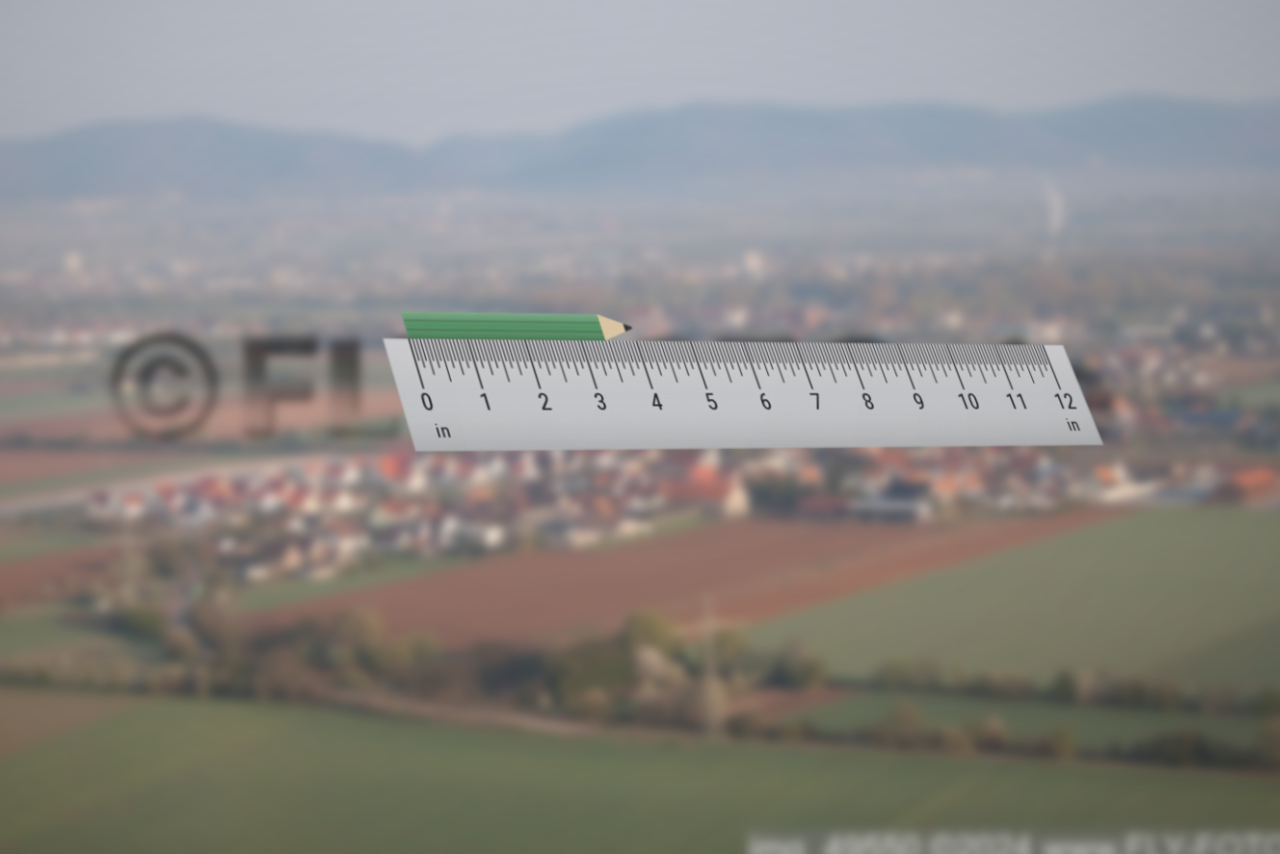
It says 4 in
